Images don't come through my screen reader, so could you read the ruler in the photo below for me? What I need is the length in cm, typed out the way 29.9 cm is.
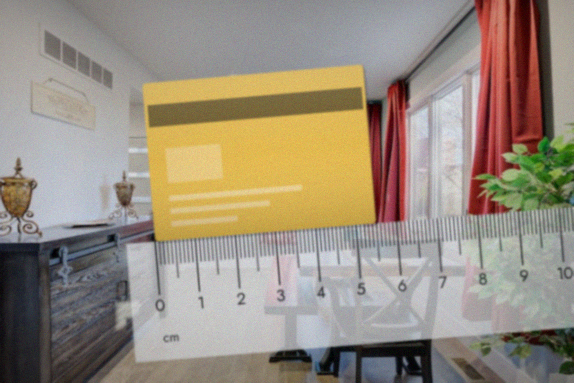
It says 5.5 cm
